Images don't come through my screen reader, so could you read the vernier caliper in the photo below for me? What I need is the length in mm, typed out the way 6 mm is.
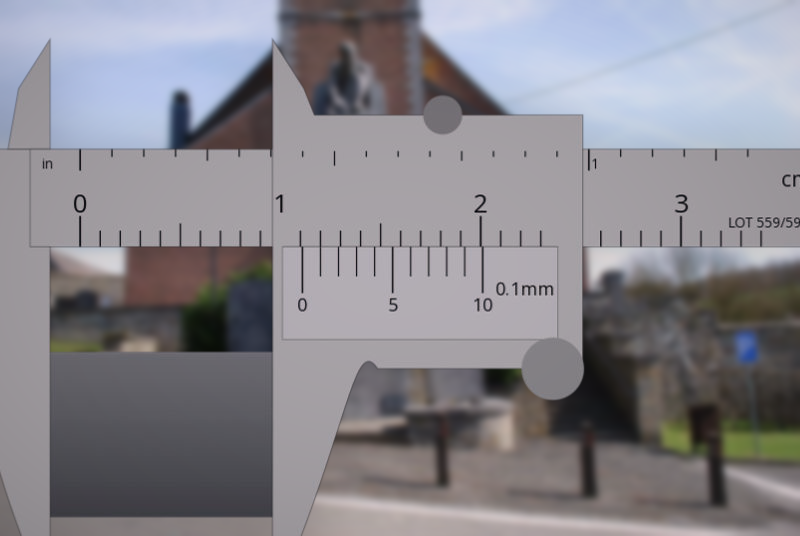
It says 11.1 mm
